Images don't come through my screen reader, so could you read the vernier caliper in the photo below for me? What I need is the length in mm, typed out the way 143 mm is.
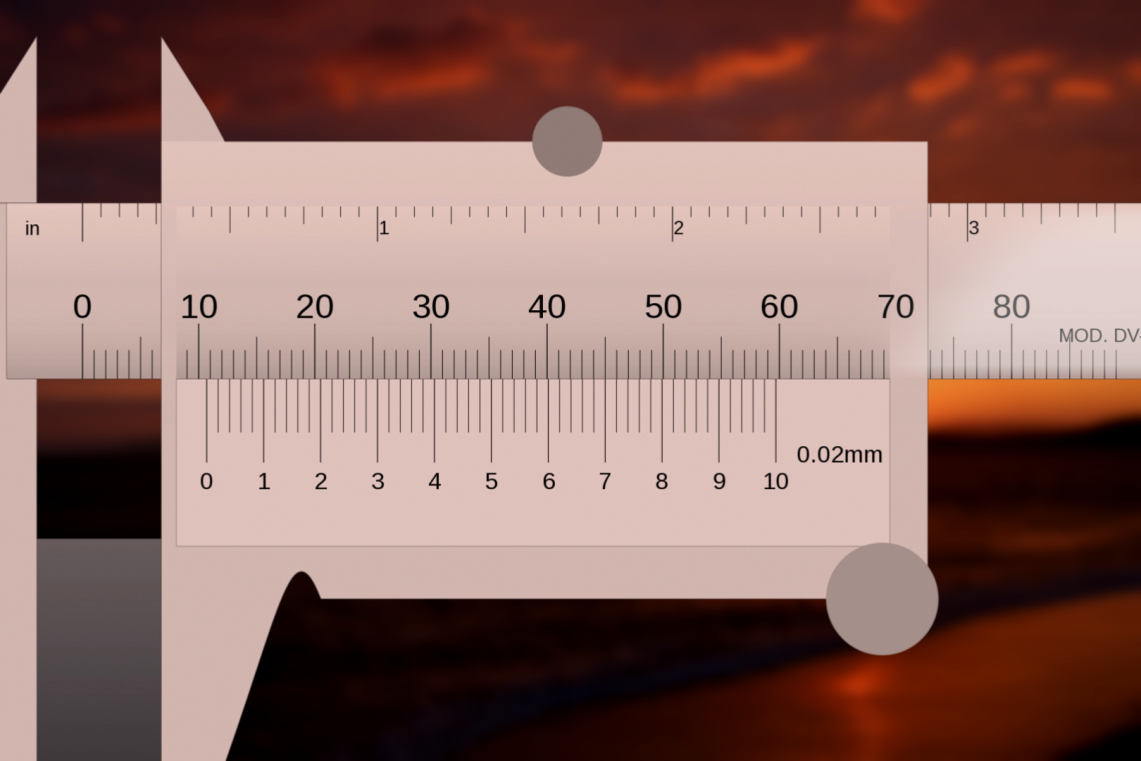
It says 10.7 mm
